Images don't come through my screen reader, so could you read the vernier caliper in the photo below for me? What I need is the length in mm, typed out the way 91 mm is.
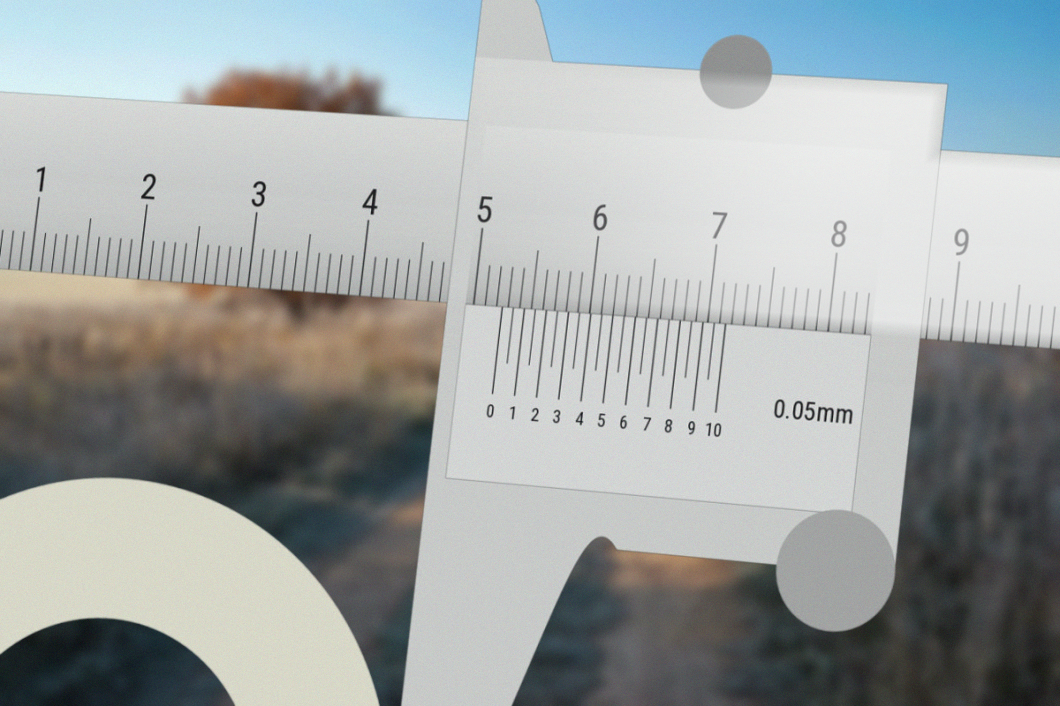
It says 52.5 mm
